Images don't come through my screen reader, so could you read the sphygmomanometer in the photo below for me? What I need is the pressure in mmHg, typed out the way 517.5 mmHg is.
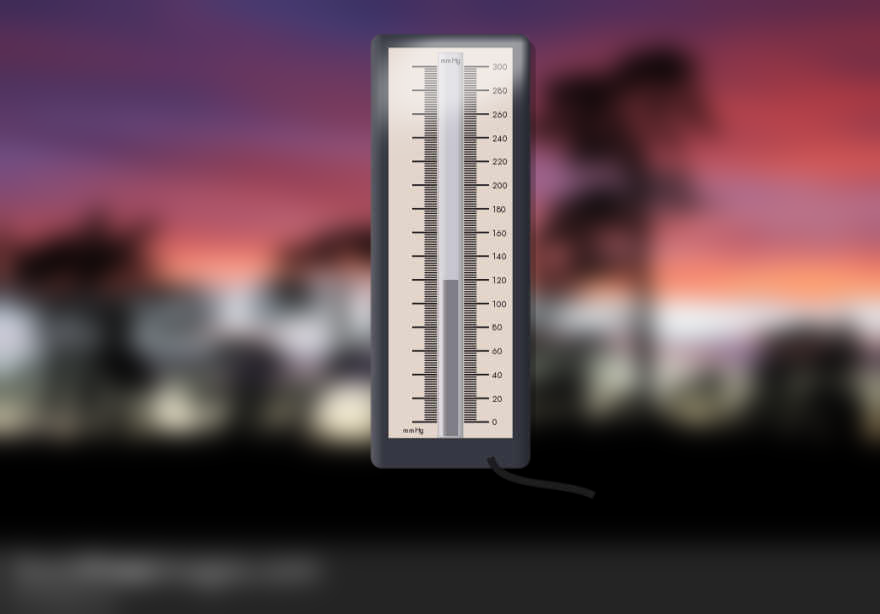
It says 120 mmHg
